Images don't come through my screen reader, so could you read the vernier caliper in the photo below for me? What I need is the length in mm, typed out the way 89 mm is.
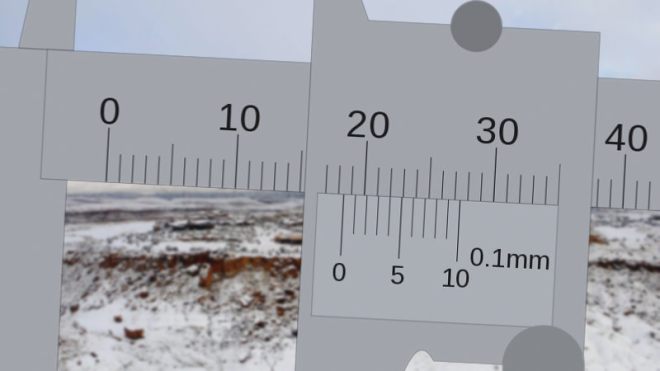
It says 18.4 mm
